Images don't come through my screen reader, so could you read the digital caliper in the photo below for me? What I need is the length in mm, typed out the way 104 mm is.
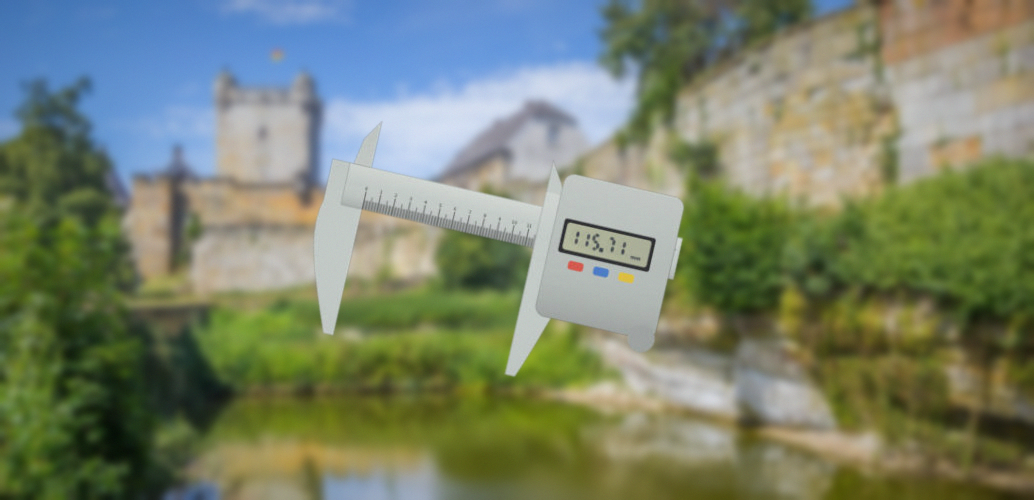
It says 115.71 mm
